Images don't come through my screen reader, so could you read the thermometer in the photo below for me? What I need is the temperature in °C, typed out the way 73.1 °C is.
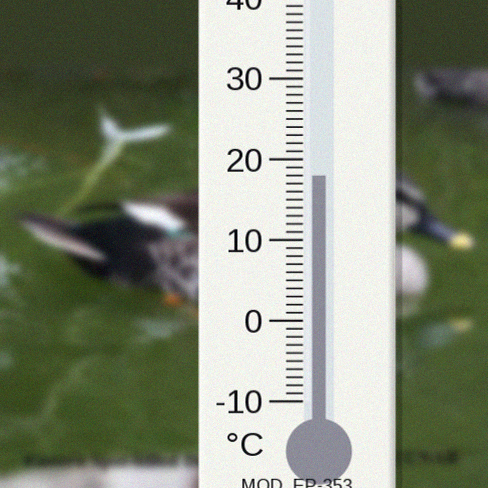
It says 18 °C
